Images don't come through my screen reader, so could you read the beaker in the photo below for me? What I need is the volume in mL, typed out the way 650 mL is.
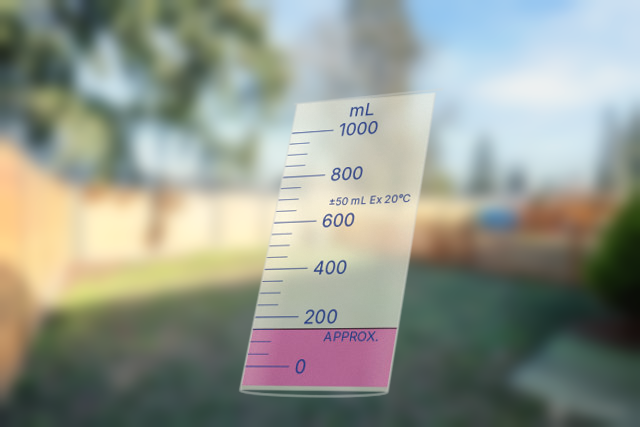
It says 150 mL
